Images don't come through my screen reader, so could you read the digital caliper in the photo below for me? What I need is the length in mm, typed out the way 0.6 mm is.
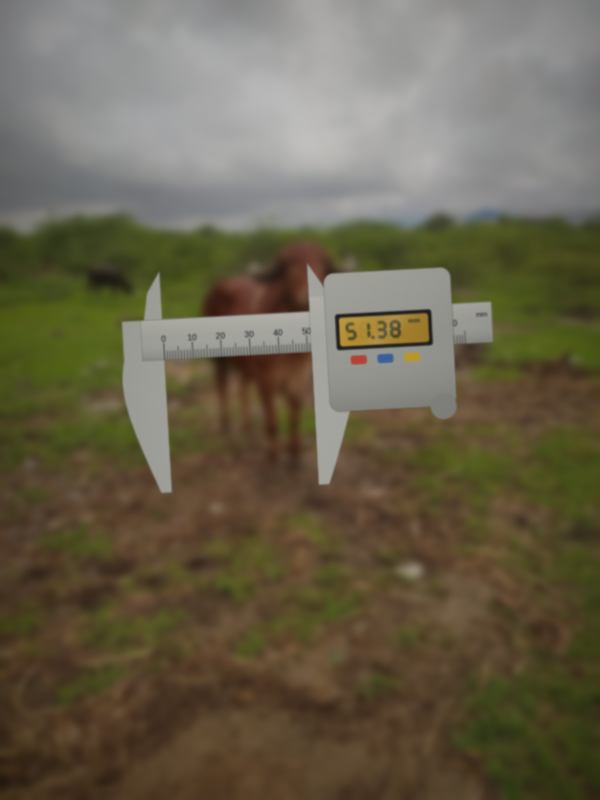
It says 51.38 mm
